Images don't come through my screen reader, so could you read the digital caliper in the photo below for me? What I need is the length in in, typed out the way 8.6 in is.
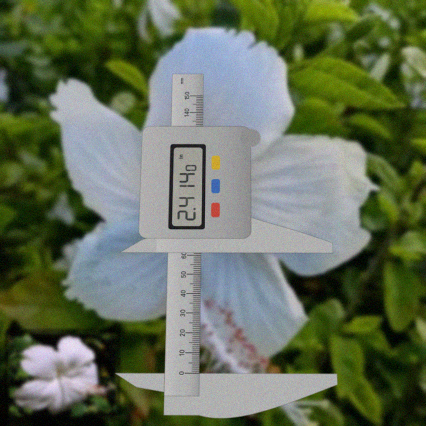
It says 2.4140 in
